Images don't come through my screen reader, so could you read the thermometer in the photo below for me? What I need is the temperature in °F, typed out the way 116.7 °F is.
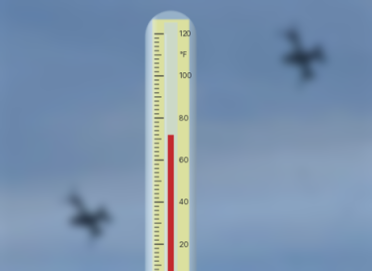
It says 72 °F
